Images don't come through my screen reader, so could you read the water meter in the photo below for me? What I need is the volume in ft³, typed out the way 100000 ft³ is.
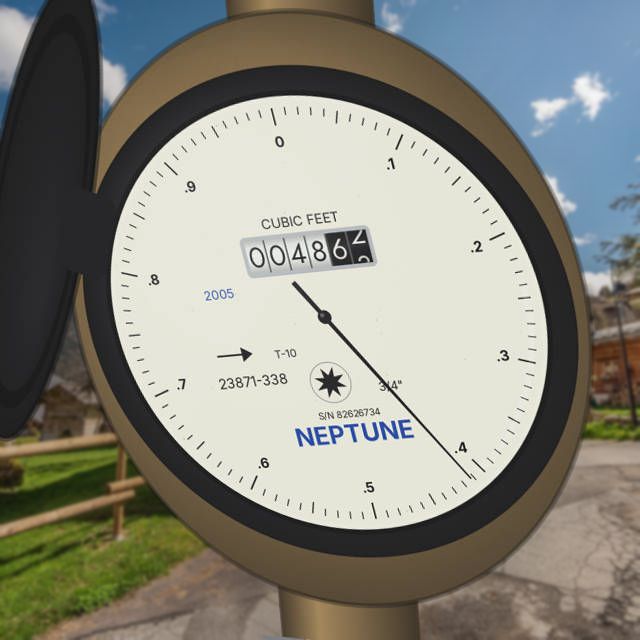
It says 4862.41 ft³
